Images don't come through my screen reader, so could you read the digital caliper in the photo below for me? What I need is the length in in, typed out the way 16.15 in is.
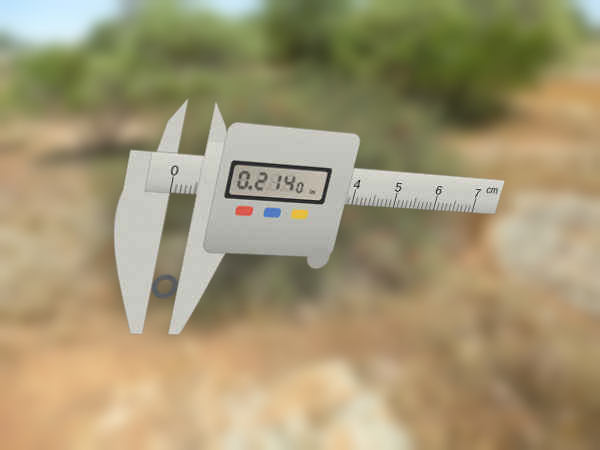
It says 0.2140 in
